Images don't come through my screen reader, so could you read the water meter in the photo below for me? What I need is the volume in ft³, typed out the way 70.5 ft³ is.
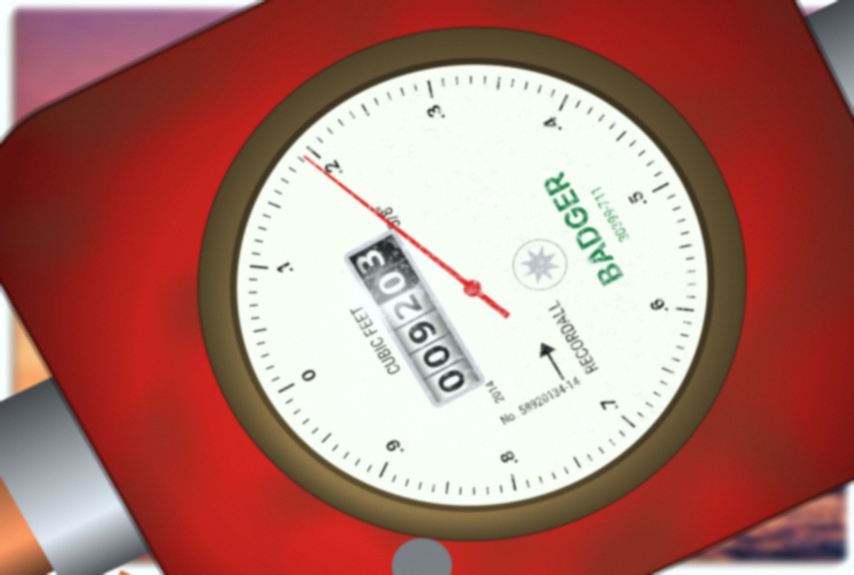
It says 9203.19 ft³
